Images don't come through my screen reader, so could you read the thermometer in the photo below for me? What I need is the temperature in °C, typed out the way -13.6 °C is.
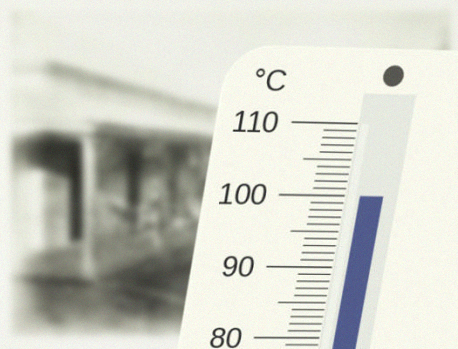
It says 100 °C
